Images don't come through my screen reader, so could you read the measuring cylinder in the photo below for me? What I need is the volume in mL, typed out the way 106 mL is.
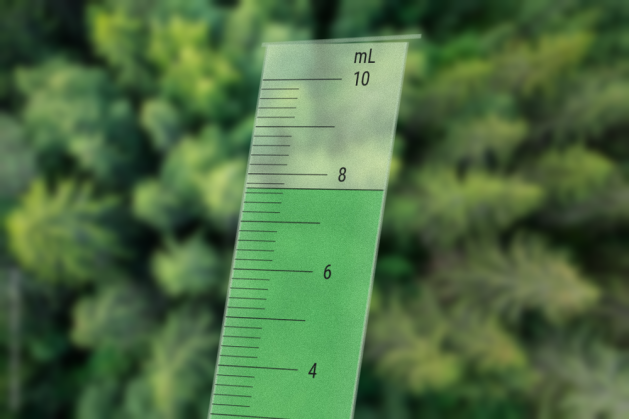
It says 7.7 mL
